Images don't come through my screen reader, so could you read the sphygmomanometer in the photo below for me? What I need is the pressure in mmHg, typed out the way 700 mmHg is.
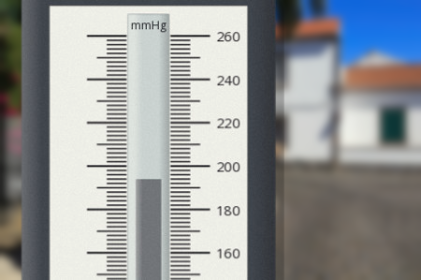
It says 194 mmHg
